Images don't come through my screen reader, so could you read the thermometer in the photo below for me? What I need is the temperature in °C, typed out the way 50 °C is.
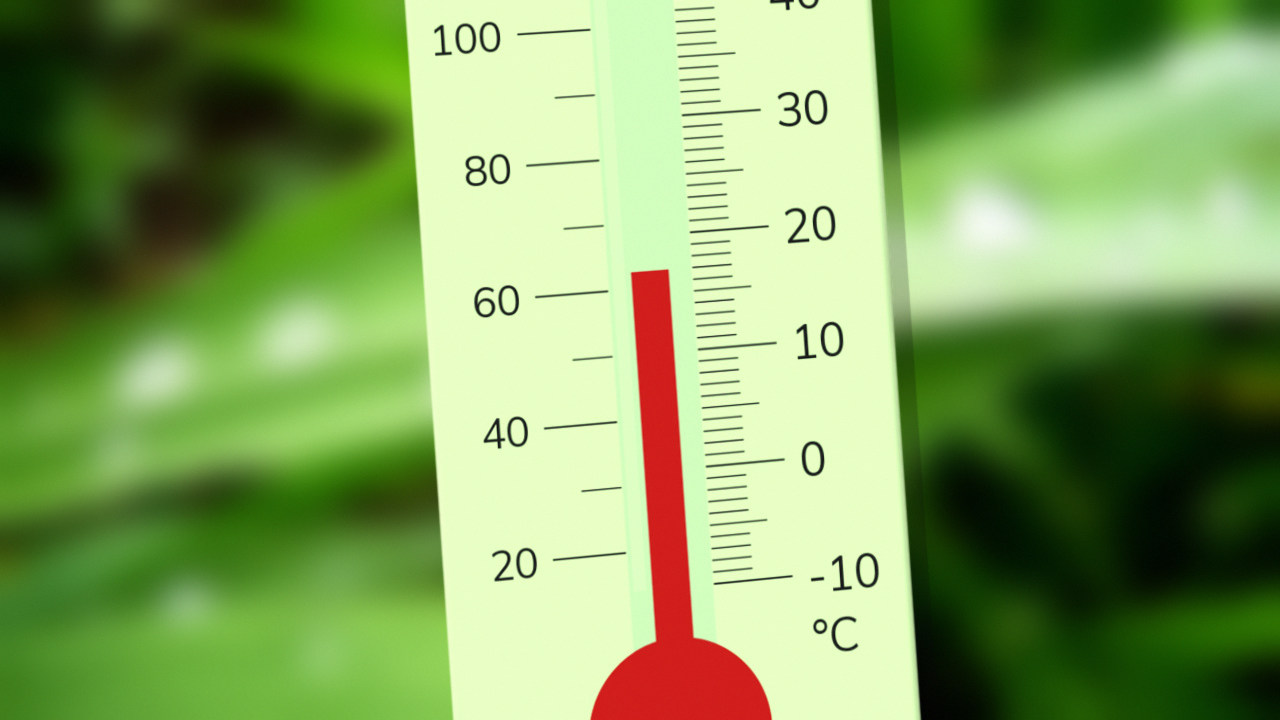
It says 17 °C
